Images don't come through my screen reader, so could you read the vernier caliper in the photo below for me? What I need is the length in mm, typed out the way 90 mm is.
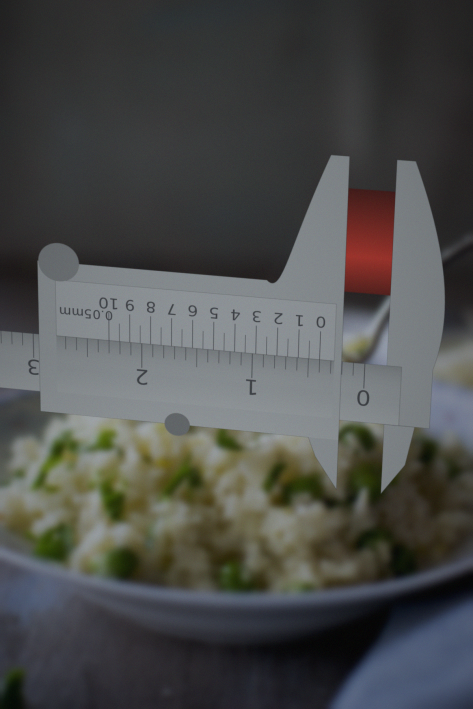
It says 4.0 mm
